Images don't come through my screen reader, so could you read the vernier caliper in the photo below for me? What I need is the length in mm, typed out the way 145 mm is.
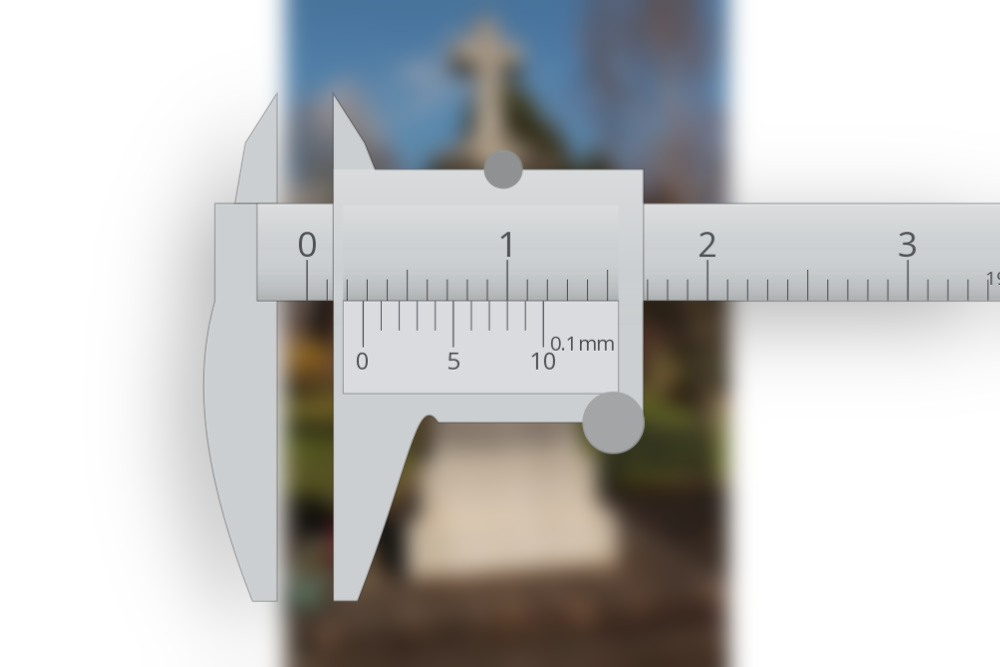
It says 2.8 mm
